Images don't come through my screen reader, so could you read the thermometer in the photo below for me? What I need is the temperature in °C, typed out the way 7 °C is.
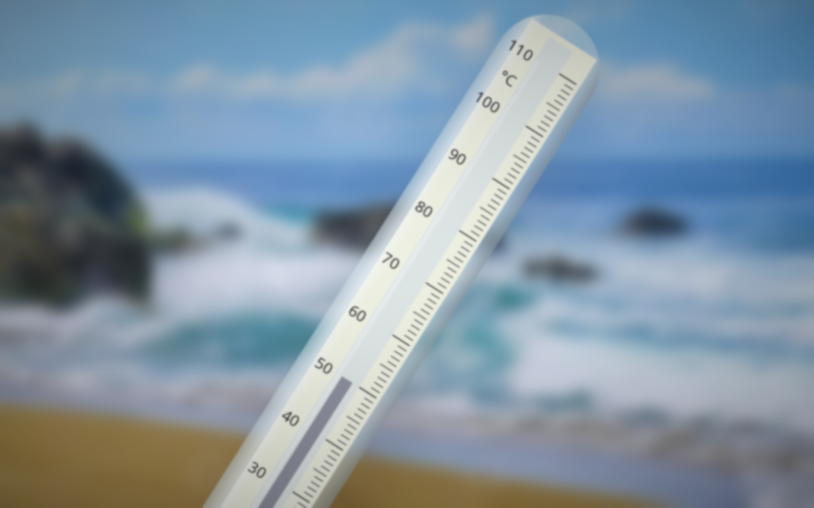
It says 50 °C
